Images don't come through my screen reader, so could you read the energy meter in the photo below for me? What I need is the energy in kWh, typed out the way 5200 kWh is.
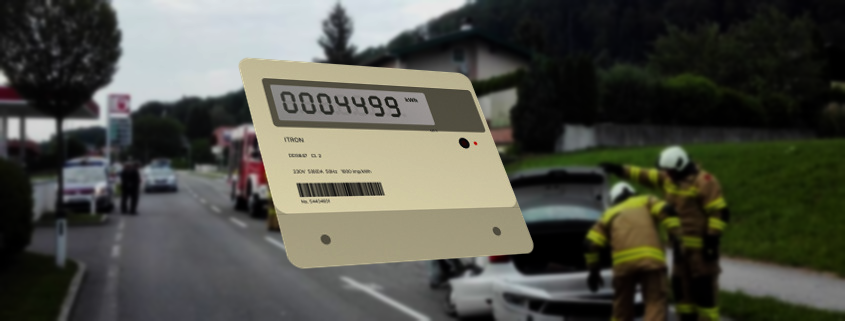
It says 4499 kWh
